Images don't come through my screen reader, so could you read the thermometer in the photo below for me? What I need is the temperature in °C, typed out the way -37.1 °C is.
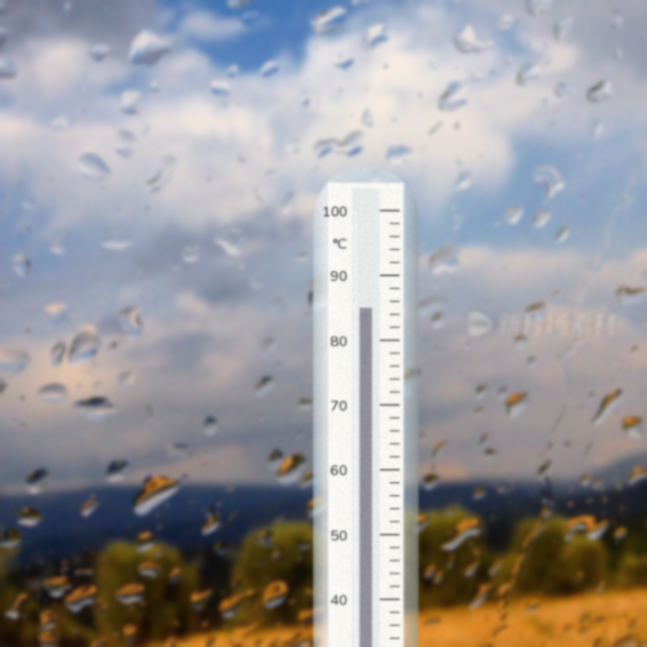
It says 85 °C
